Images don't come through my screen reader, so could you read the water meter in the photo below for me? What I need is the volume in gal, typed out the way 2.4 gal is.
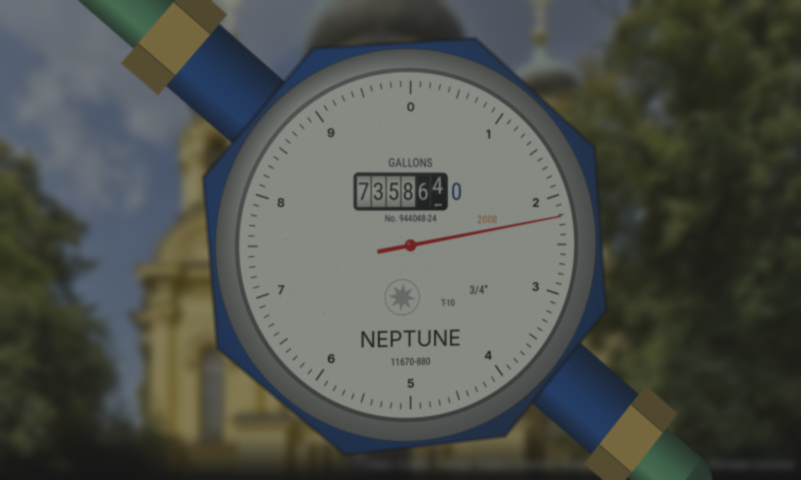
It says 7358642.2 gal
